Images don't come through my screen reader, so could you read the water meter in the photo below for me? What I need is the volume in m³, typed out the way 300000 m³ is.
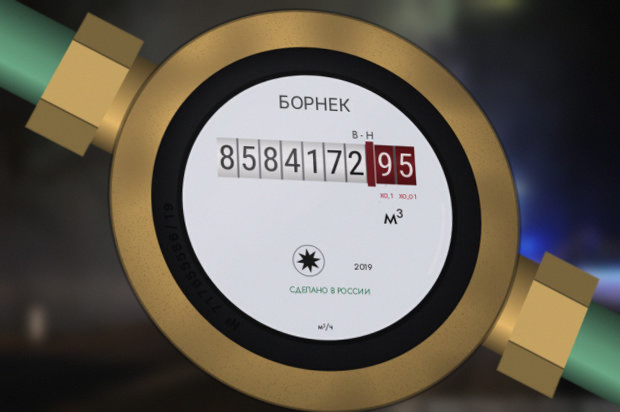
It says 8584172.95 m³
